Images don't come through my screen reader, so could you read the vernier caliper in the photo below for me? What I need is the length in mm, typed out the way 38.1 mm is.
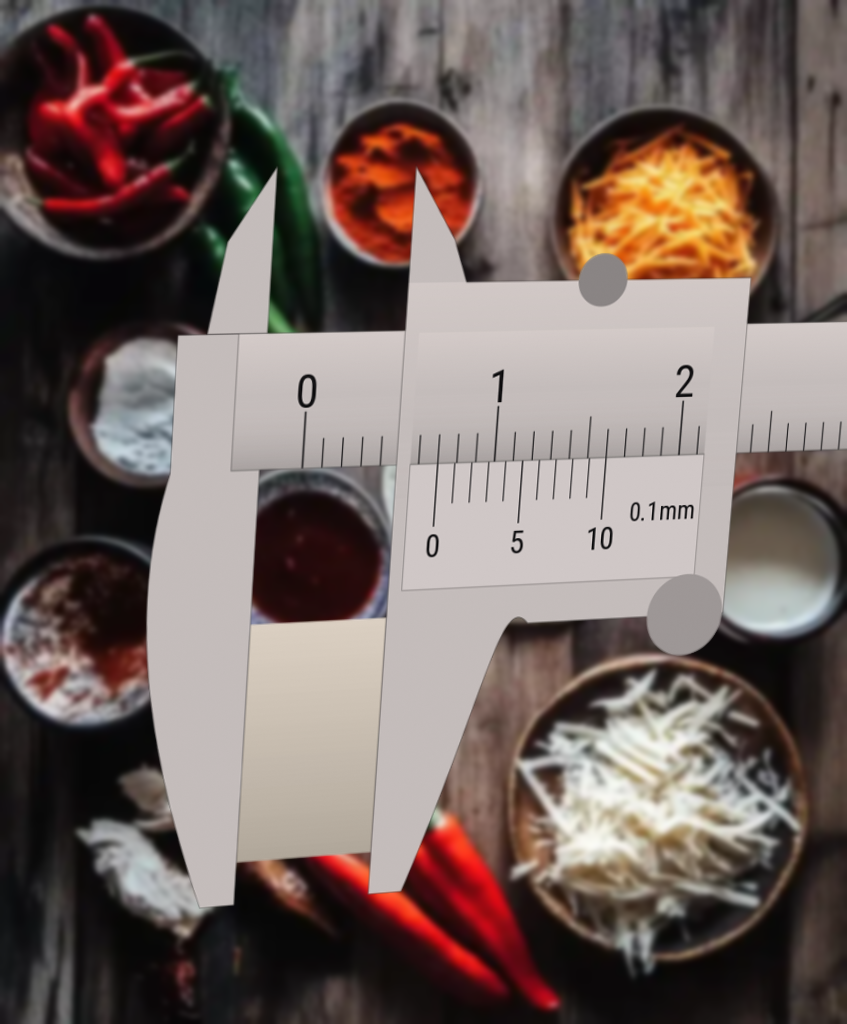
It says 7.0 mm
